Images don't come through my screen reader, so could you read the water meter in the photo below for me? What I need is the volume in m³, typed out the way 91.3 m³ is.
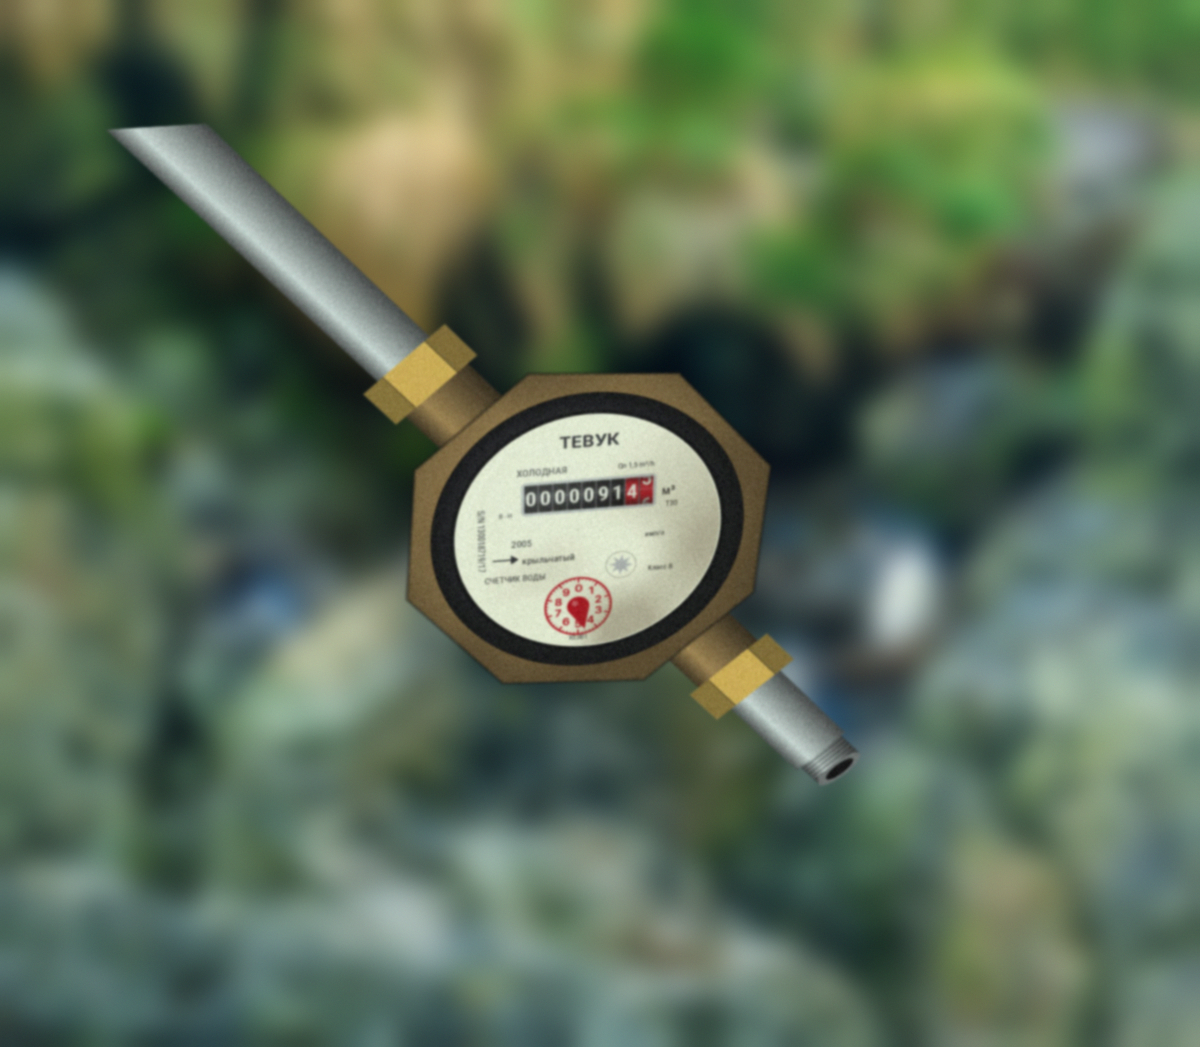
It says 91.454 m³
